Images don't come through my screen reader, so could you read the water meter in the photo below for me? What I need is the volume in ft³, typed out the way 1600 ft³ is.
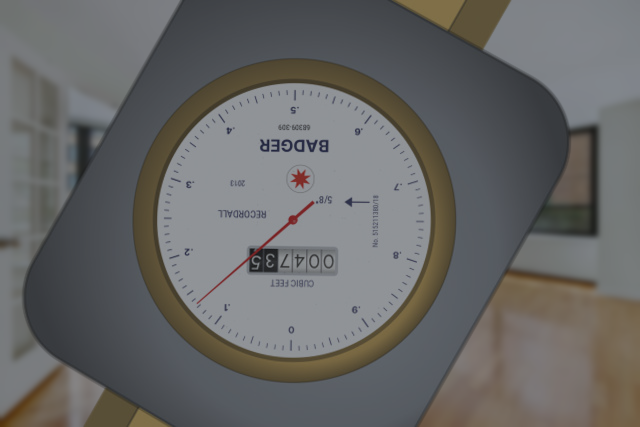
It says 4735.13 ft³
